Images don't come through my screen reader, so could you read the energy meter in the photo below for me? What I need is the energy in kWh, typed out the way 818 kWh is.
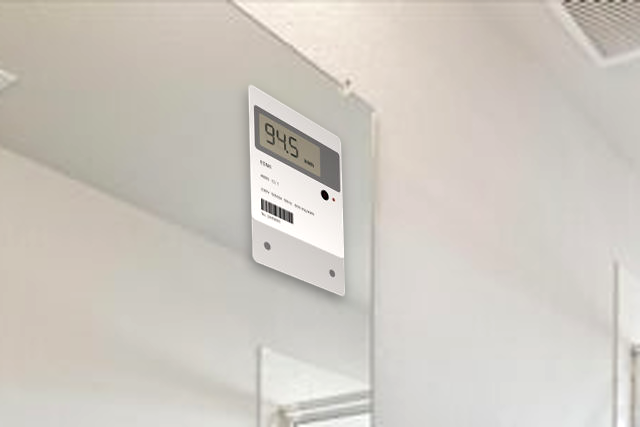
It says 94.5 kWh
